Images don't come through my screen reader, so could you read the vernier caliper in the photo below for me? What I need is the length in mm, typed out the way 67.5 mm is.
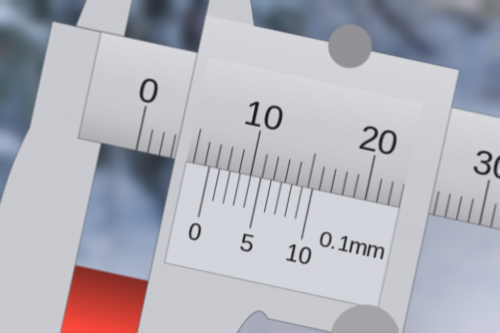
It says 6.4 mm
